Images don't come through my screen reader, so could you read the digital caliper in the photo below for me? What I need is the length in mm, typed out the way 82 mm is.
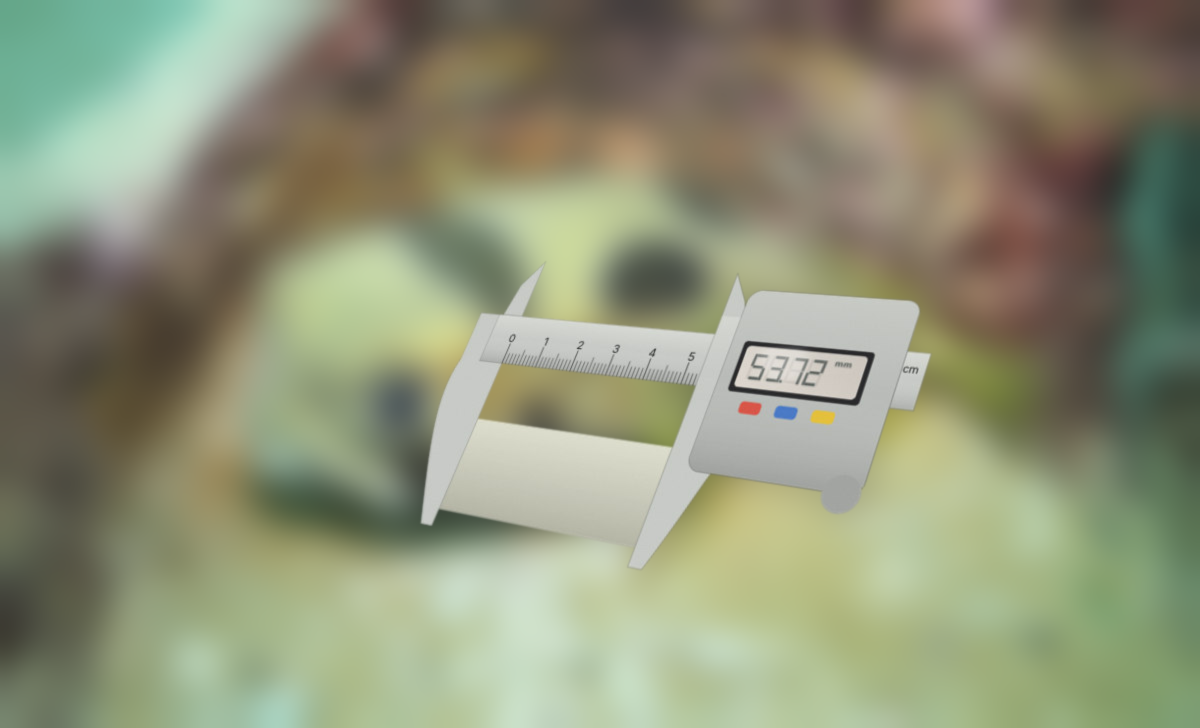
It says 53.72 mm
